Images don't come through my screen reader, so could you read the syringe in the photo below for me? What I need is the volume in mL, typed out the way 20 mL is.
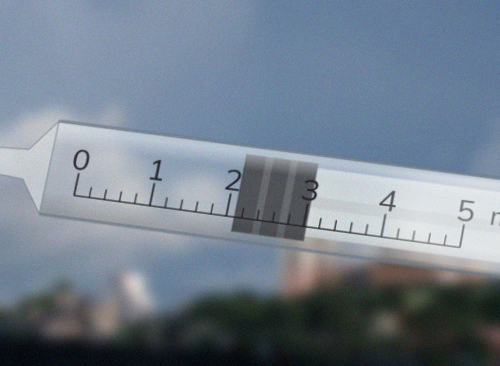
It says 2.1 mL
